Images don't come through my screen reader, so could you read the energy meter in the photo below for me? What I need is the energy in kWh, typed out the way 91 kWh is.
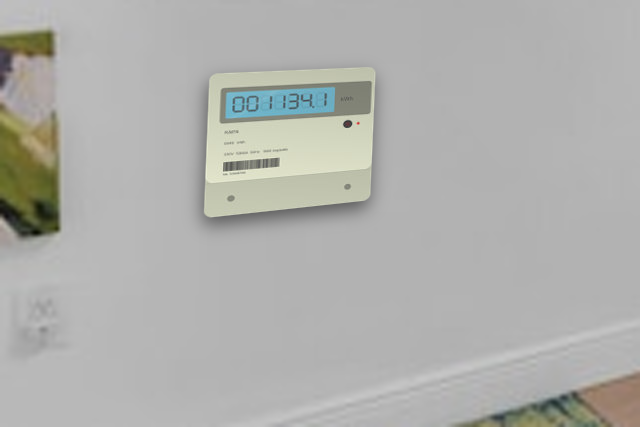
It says 1134.1 kWh
